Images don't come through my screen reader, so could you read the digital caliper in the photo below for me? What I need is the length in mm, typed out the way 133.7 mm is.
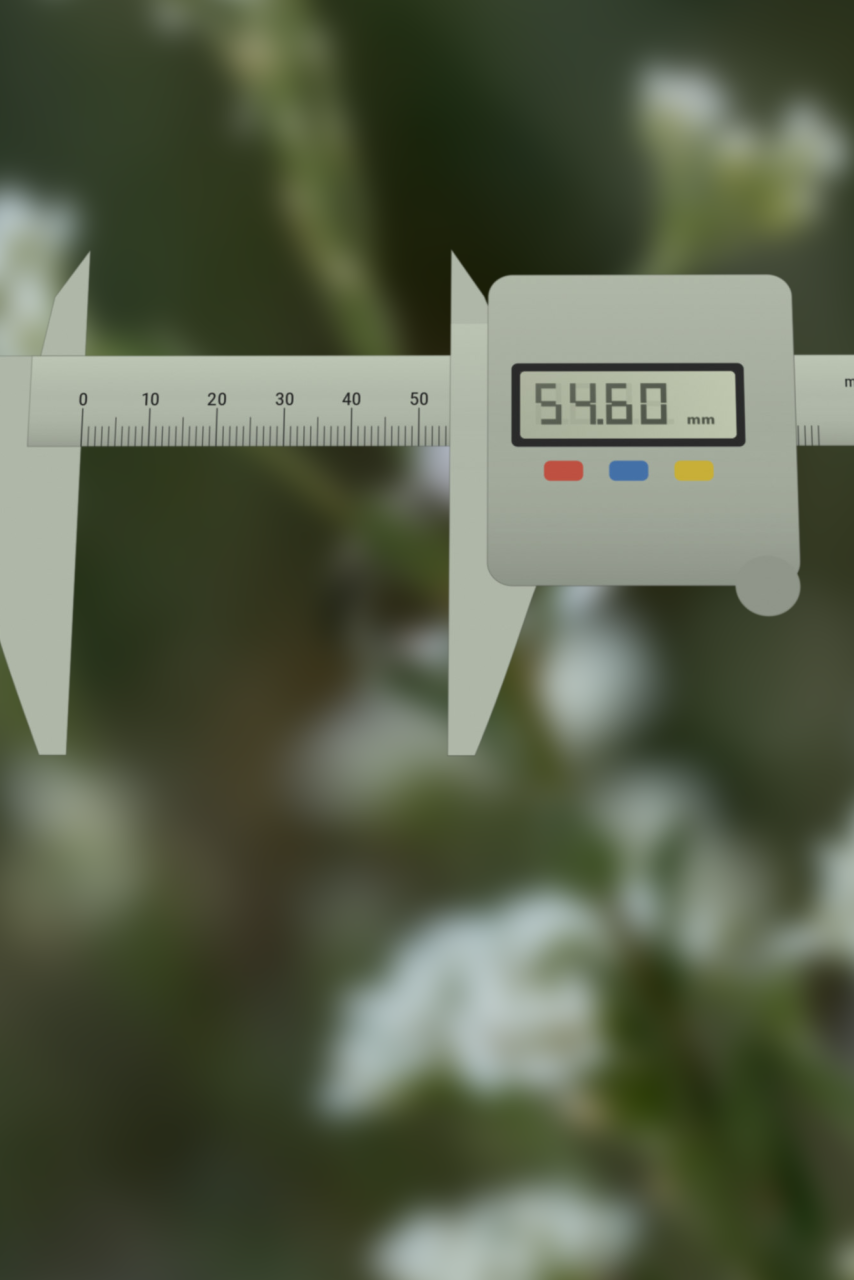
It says 54.60 mm
